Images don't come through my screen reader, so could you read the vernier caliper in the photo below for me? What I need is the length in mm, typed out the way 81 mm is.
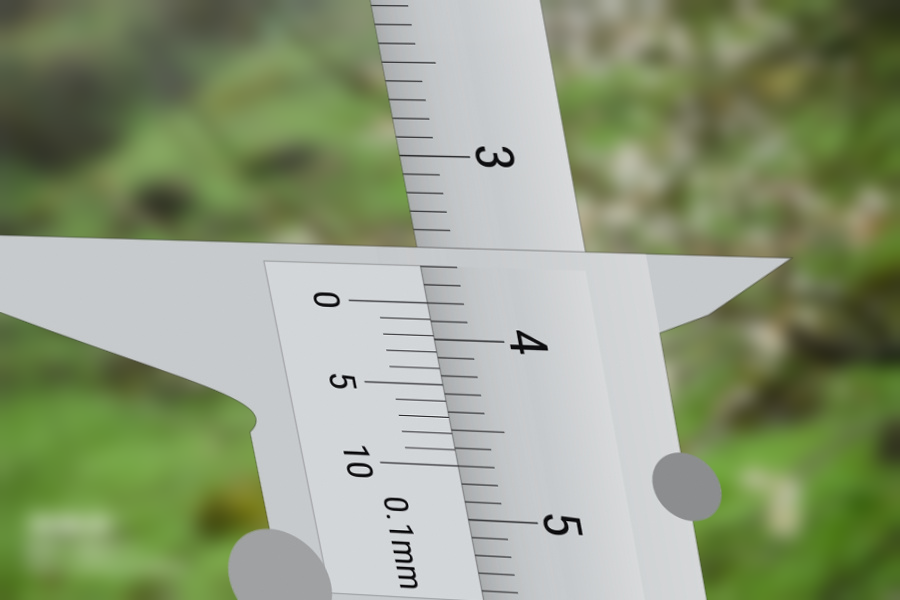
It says 38.0 mm
